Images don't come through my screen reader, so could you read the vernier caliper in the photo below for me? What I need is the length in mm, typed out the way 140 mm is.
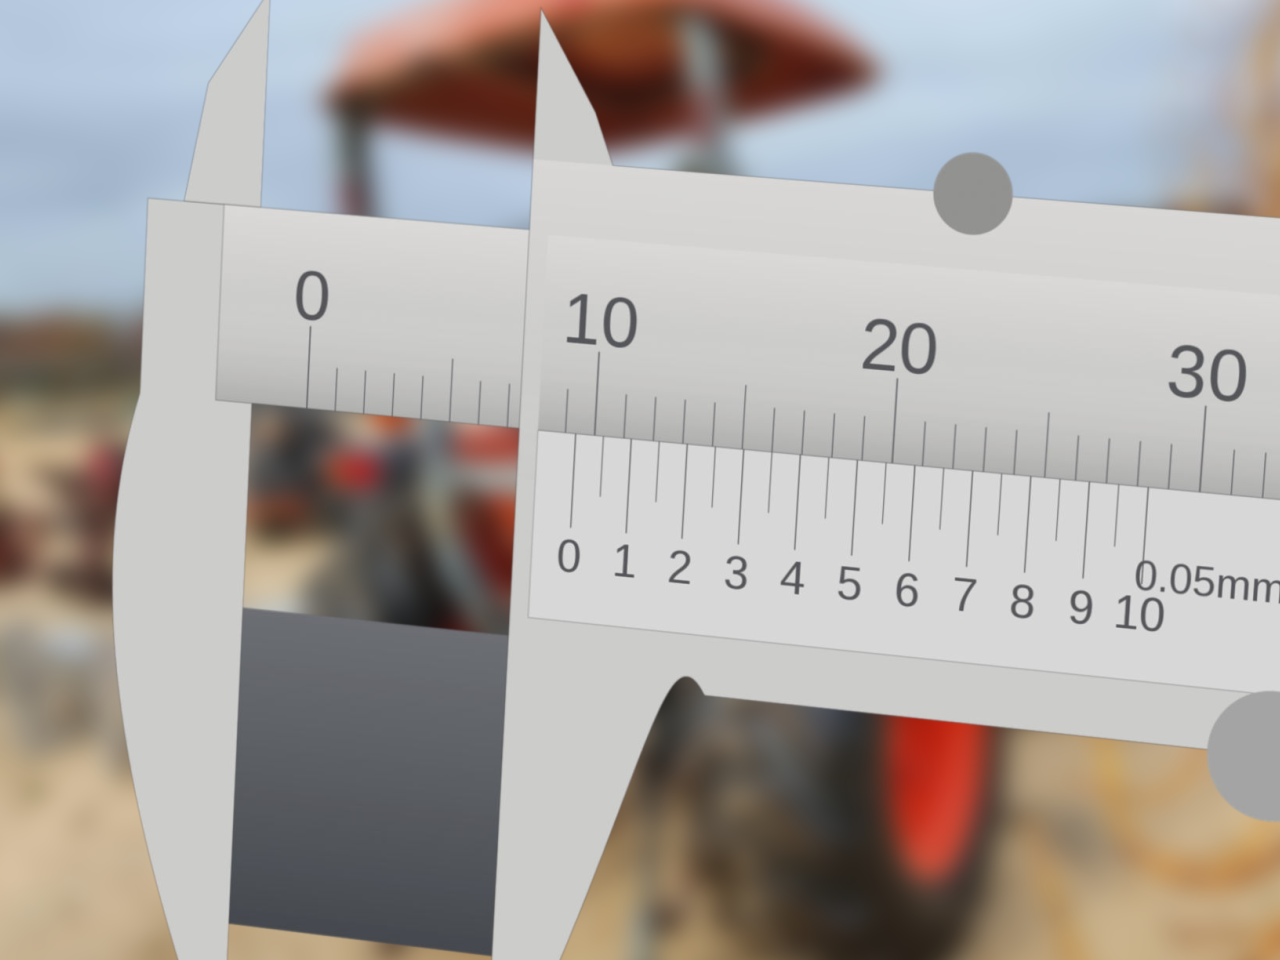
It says 9.35 mm
